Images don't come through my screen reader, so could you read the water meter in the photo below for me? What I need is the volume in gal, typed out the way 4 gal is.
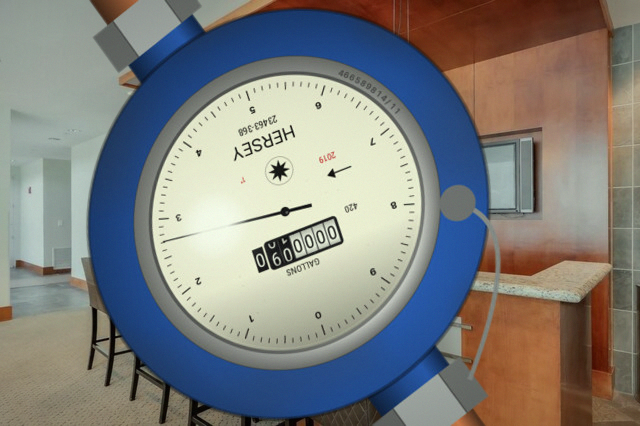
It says 92.7 gal
